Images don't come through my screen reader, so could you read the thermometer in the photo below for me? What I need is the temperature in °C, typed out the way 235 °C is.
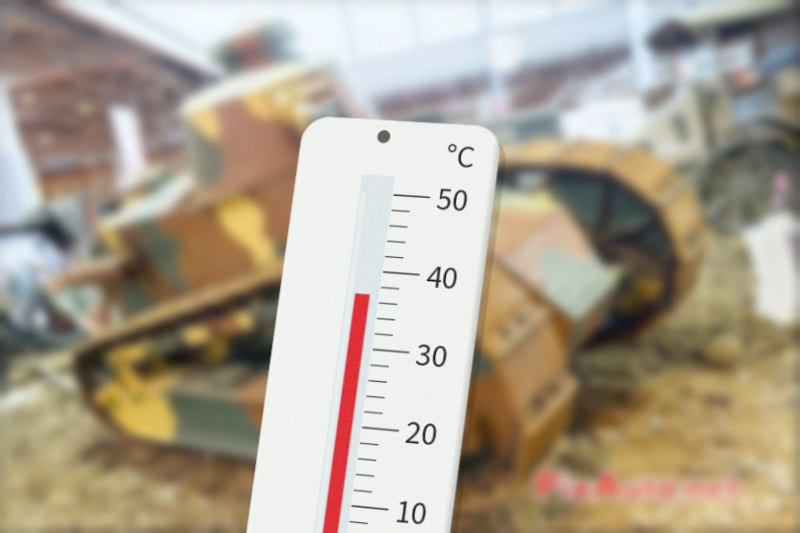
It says 37 °C
